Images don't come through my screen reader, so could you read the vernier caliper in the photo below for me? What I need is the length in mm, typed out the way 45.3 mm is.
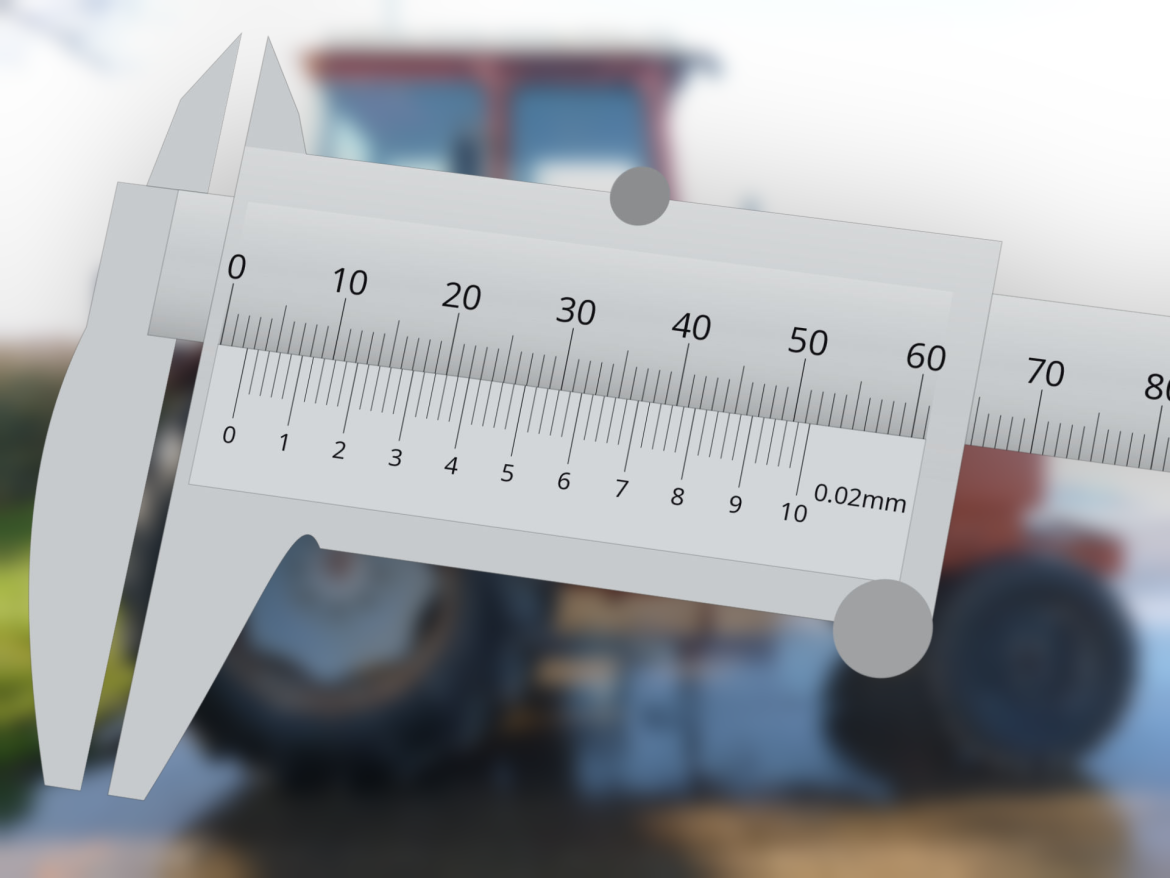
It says 2.4 mm
